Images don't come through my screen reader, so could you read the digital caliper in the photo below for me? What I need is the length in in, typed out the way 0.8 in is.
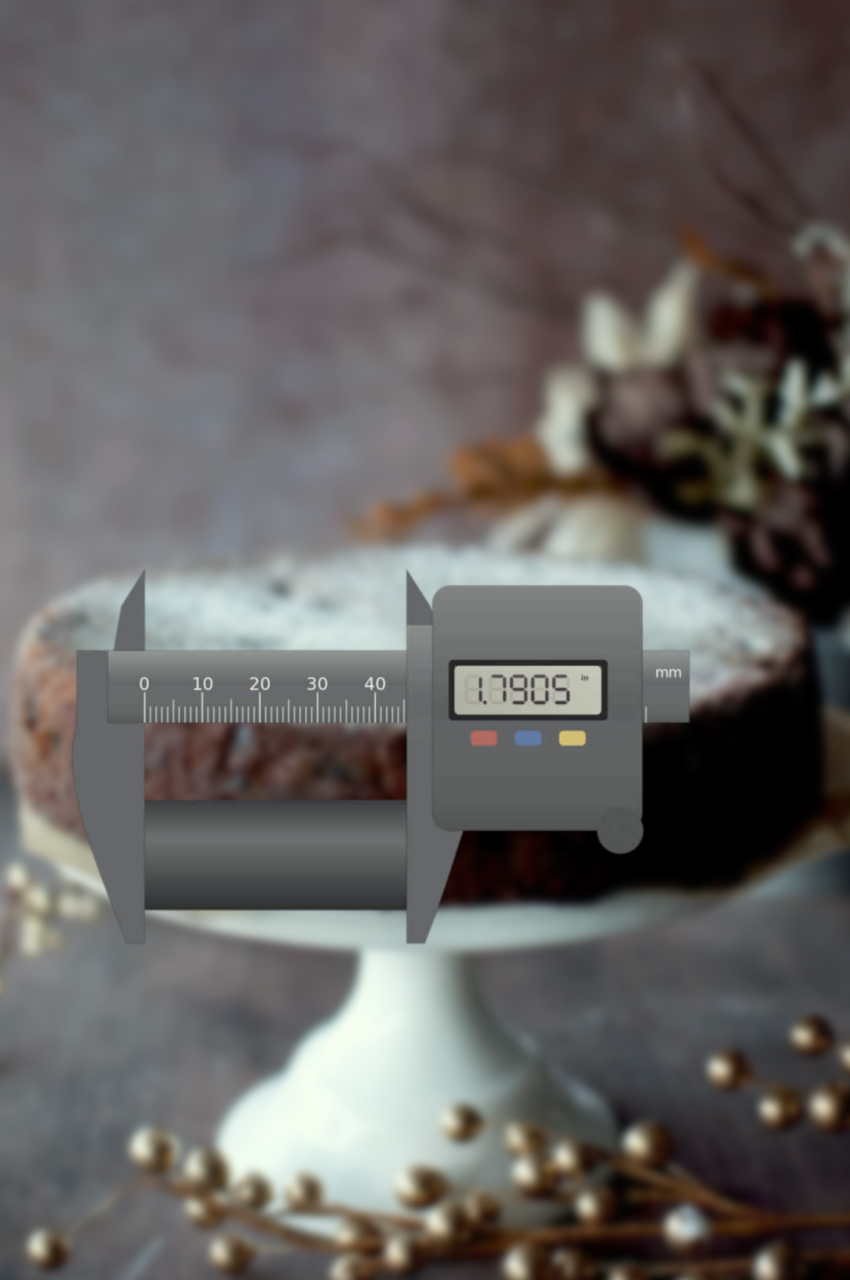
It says 1.7905 in
